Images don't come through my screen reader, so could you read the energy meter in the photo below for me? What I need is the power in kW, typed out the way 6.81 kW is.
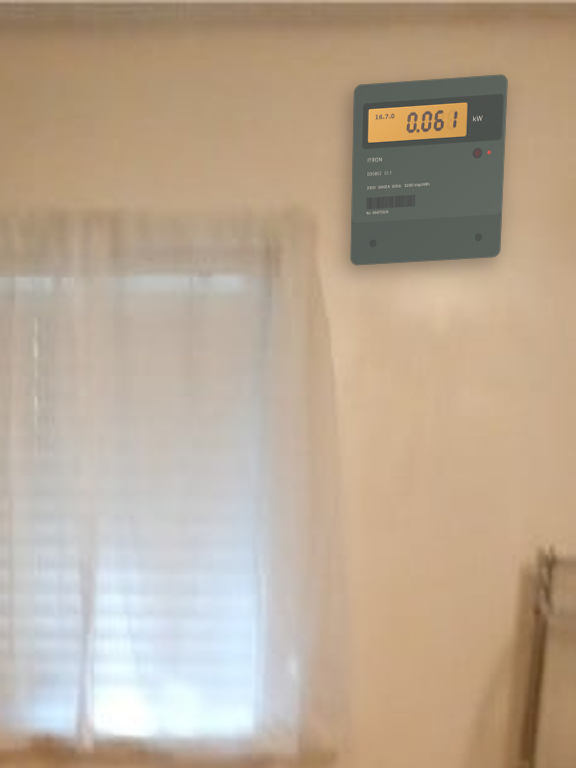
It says 0.061 kW
